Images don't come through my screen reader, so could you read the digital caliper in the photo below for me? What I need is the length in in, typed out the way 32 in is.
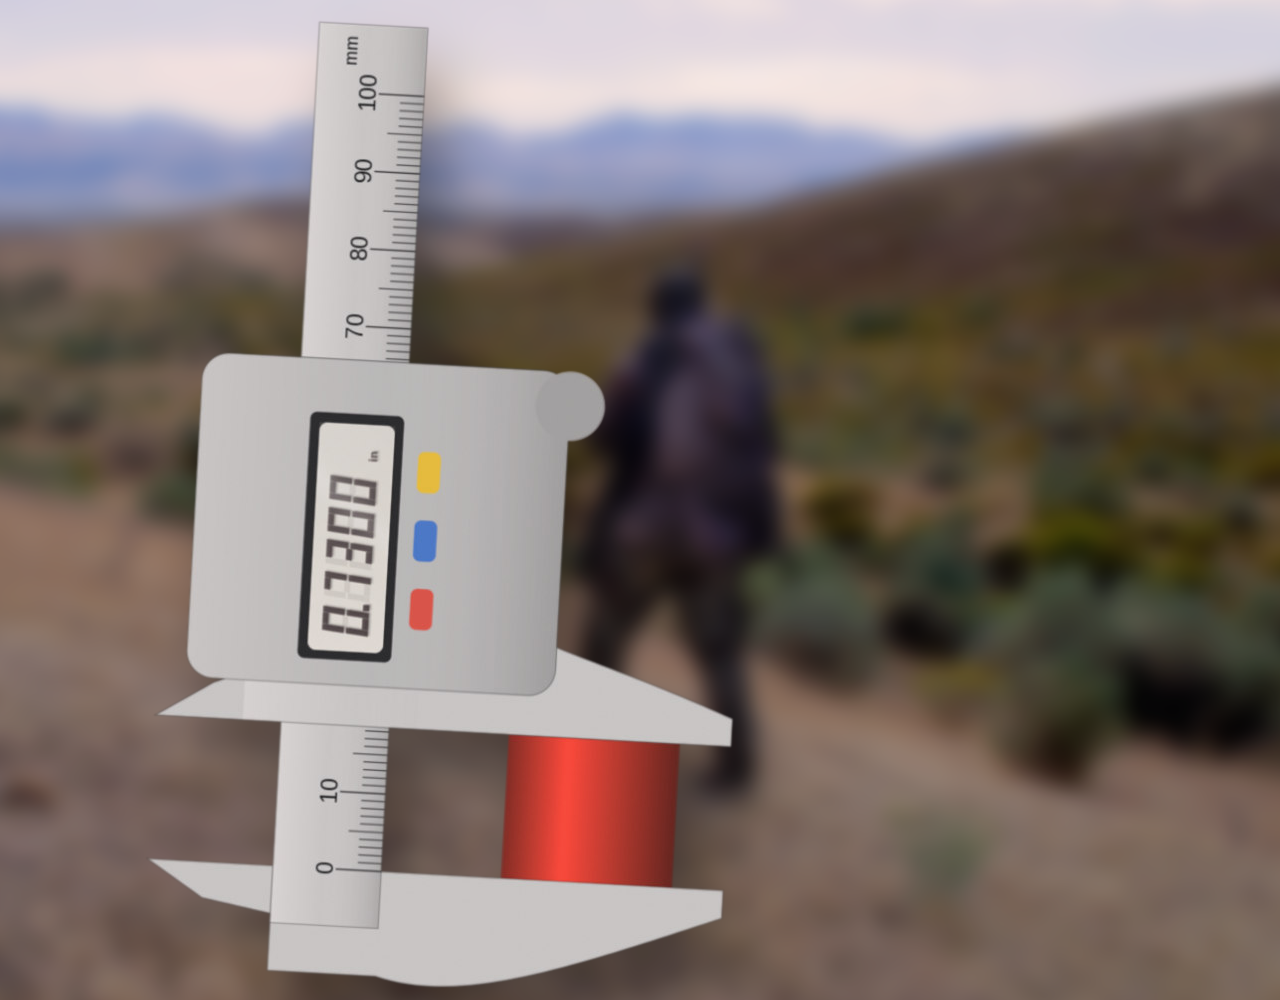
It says 0.7300 in
